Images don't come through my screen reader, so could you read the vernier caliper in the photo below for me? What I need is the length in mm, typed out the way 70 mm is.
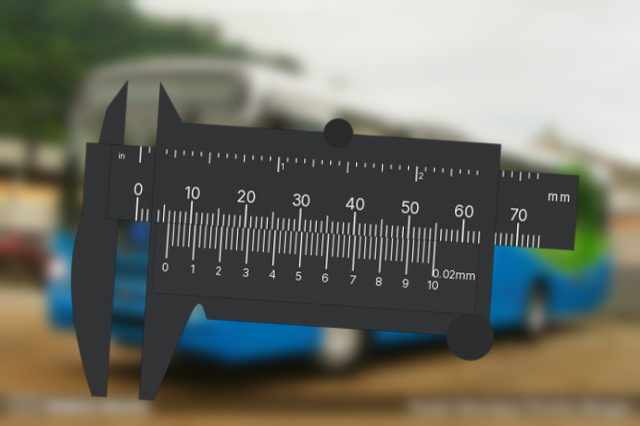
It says 6.0 mm
